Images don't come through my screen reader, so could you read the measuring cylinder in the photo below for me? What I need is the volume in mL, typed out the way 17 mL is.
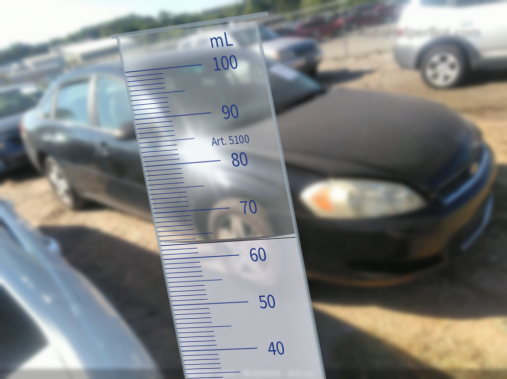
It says 63 mL
